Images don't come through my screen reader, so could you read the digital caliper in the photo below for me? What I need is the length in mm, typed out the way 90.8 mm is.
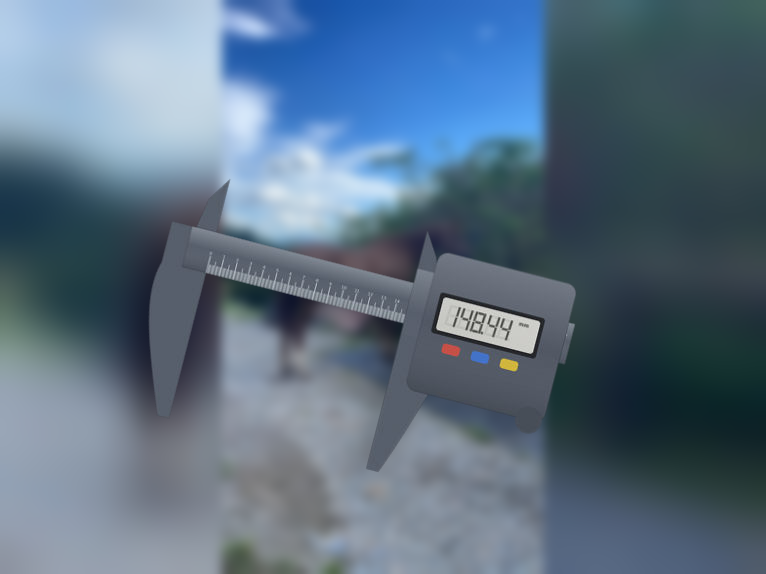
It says 148.44 mm
